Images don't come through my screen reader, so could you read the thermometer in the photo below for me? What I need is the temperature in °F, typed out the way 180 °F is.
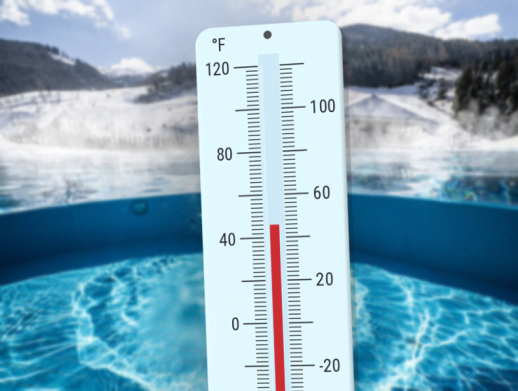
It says 46 °F
